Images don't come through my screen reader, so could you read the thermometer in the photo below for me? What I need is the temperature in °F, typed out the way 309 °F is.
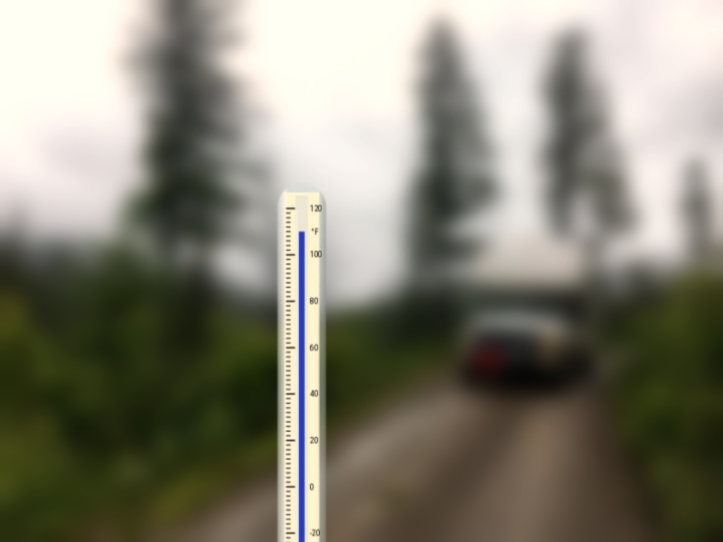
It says 110 °F
